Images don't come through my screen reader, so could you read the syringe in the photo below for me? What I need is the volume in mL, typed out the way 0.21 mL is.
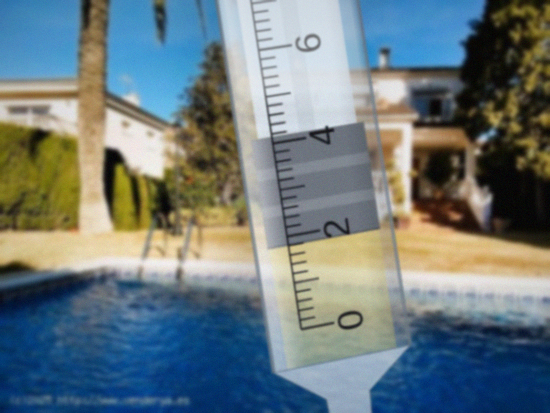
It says 1.8 mL
